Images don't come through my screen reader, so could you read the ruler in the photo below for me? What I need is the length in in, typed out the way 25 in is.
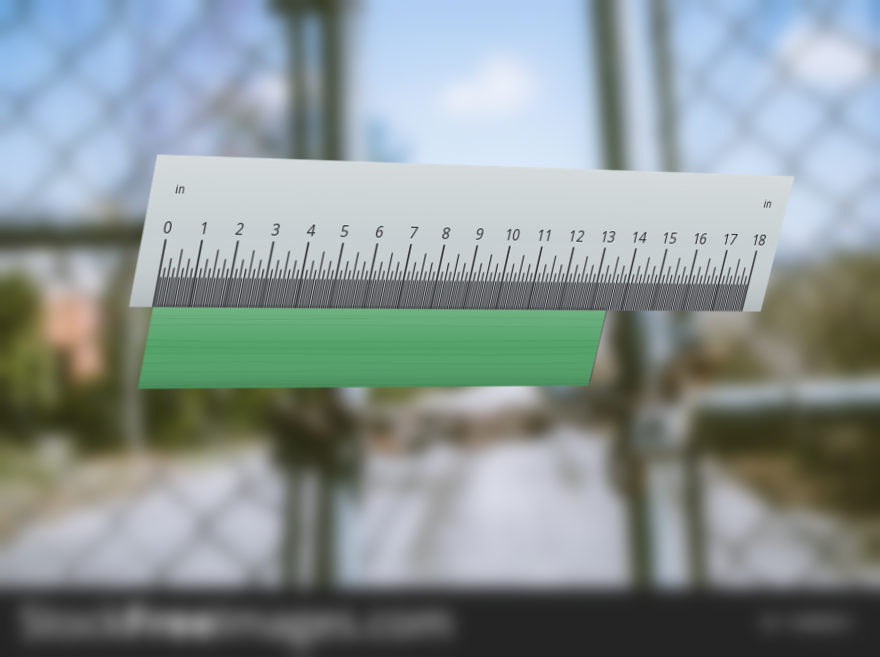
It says 13.5 in
